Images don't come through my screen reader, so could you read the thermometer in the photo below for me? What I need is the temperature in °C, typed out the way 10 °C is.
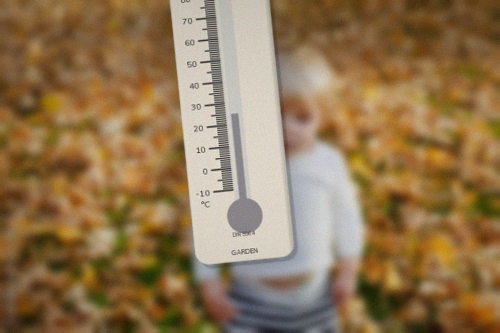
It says 25 °C
